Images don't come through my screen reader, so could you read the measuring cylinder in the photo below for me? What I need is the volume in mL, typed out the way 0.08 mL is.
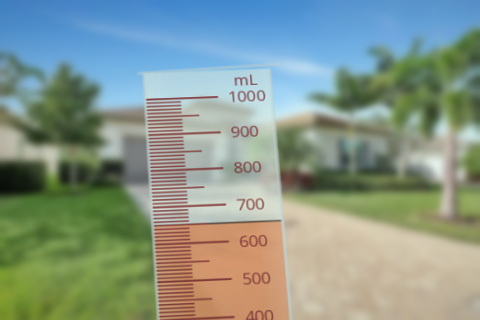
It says 650 mL
